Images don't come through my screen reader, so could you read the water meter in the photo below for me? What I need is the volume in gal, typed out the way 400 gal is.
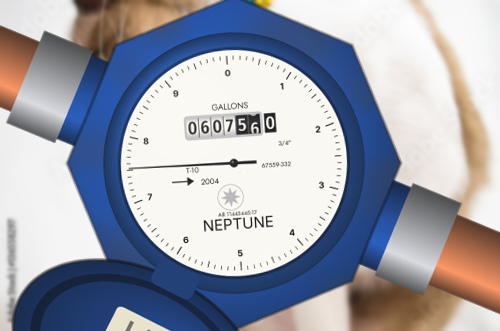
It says 607557.5 gal
